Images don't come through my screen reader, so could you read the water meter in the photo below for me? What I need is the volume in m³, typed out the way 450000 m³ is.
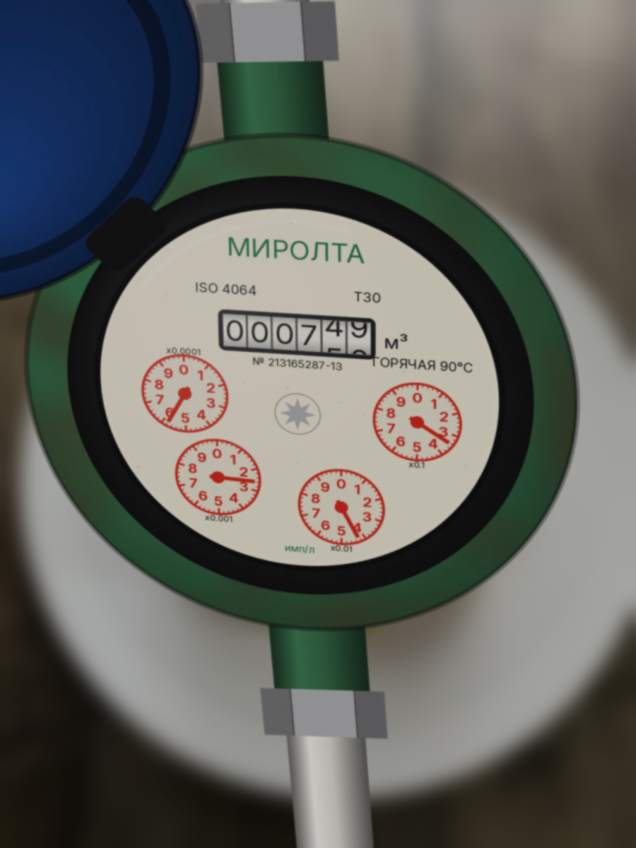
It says 749.3425 m³
